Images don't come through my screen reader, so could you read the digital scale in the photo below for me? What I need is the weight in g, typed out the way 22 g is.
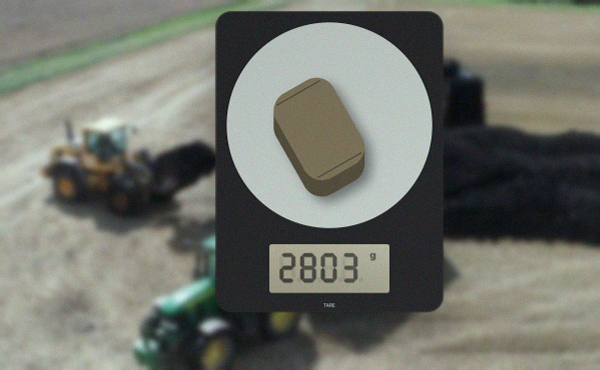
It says 2803 g
